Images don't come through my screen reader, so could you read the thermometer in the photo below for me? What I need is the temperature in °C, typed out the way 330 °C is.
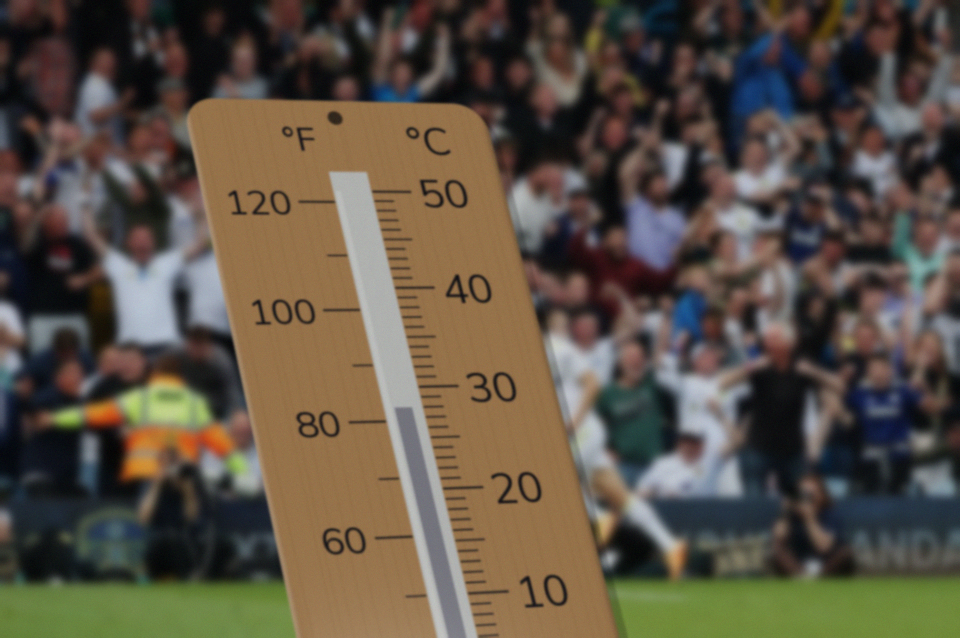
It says 28 °C
